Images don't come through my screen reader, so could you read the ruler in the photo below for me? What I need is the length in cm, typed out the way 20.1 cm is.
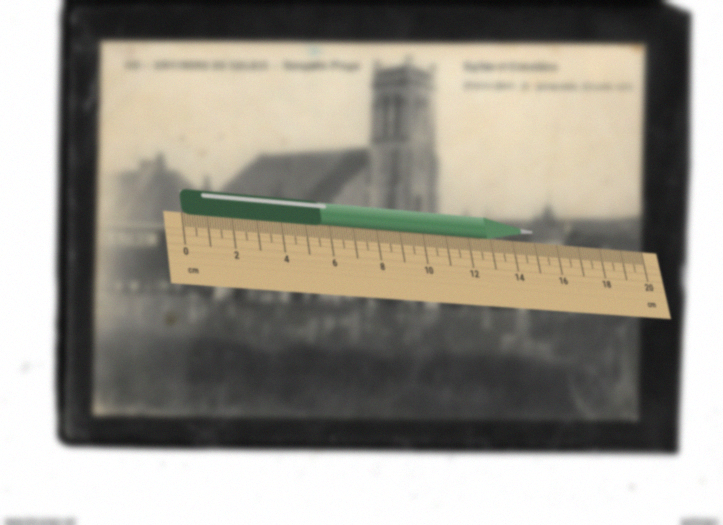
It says 15 cm
